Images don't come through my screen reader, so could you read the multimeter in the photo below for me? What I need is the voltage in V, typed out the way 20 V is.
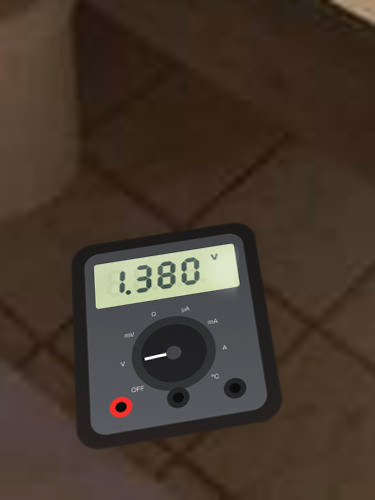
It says 1.380 V
